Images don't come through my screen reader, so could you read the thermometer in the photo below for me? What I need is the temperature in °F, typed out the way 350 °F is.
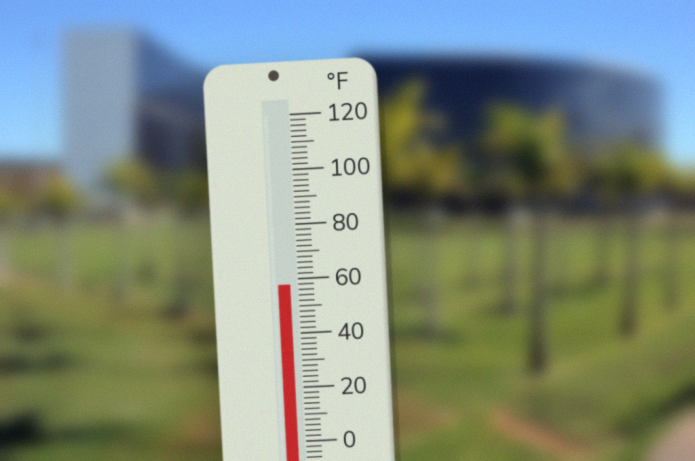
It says 58 °F
